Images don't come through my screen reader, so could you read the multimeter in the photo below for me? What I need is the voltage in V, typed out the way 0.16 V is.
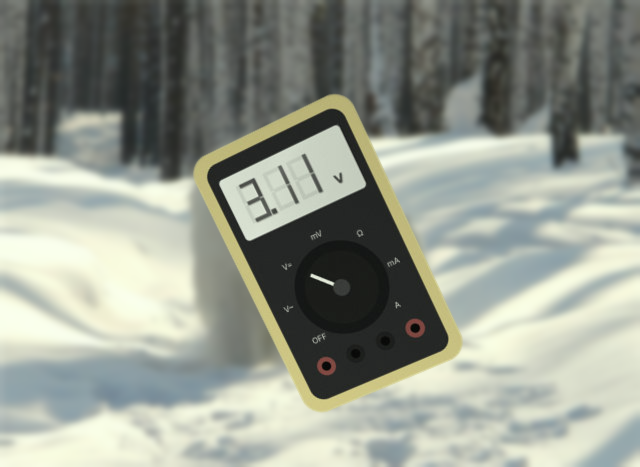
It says 3.11 V
